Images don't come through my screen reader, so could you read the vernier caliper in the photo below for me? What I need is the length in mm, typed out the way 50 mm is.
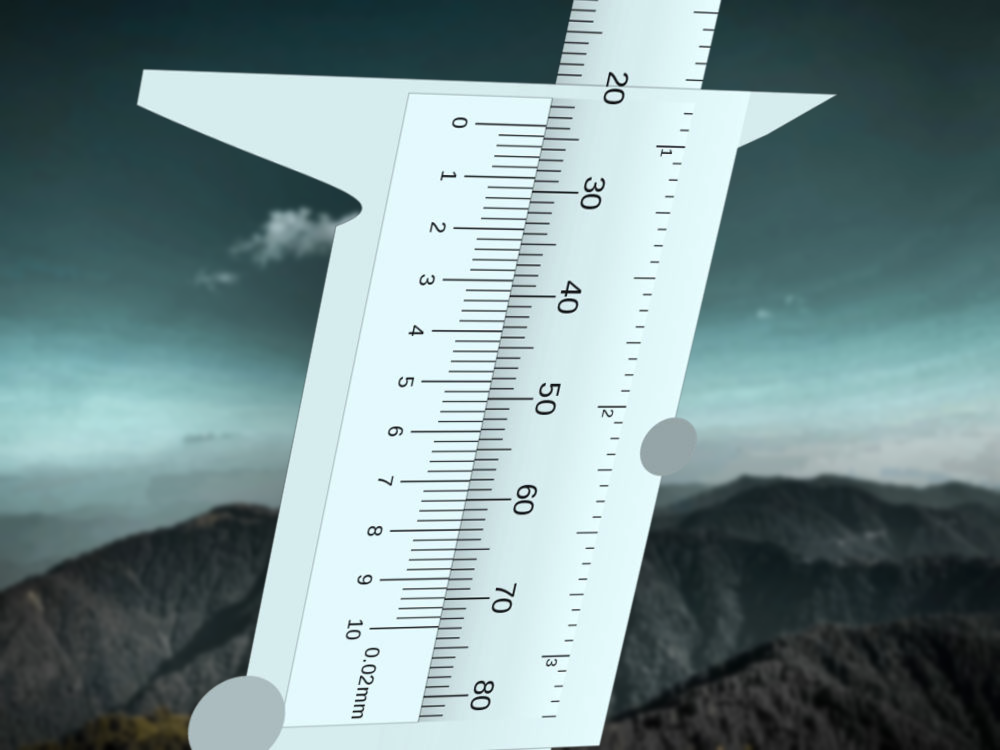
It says 23.8 mm
